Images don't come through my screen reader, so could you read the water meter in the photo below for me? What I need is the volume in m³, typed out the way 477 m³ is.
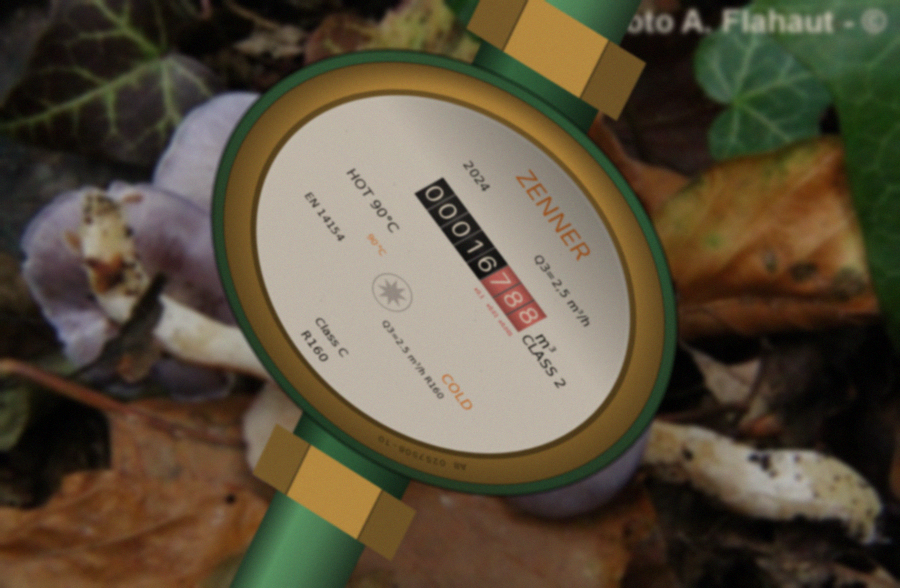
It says 16.788 m³
